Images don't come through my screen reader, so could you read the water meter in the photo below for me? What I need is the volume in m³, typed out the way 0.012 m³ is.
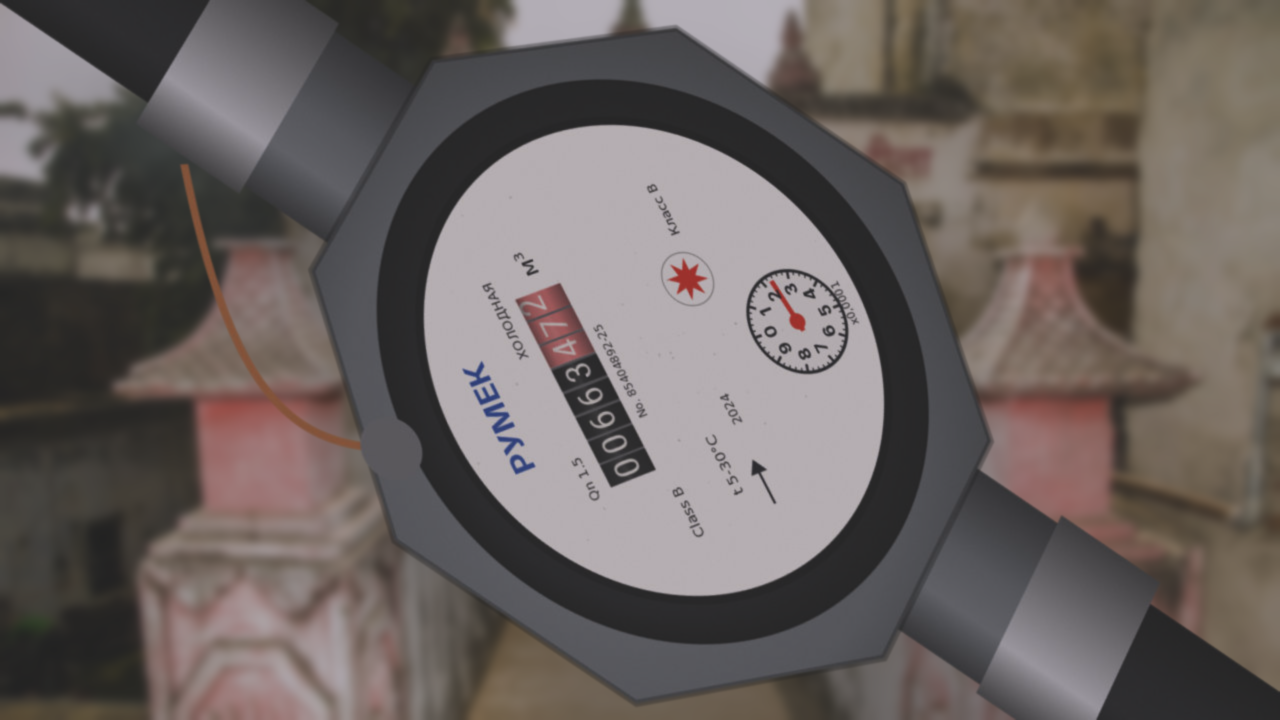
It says 663.4722 m³
